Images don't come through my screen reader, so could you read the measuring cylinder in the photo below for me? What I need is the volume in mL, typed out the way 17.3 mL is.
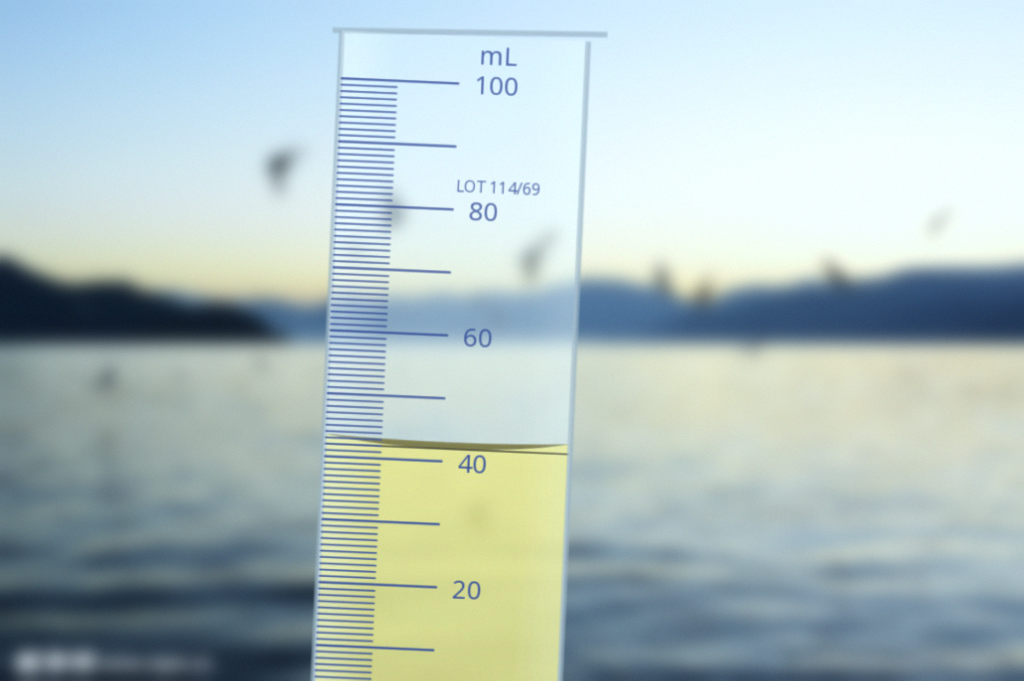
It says 42 mL
